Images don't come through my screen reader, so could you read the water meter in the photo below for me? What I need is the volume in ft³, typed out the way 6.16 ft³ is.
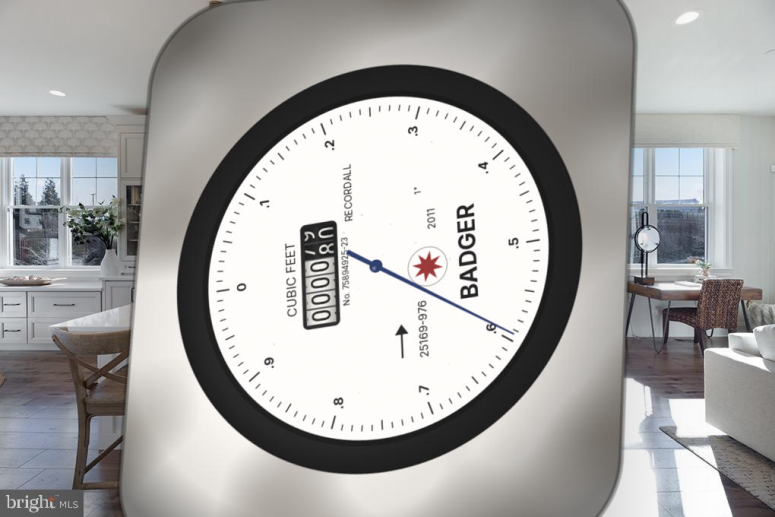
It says 79.59 ft³
